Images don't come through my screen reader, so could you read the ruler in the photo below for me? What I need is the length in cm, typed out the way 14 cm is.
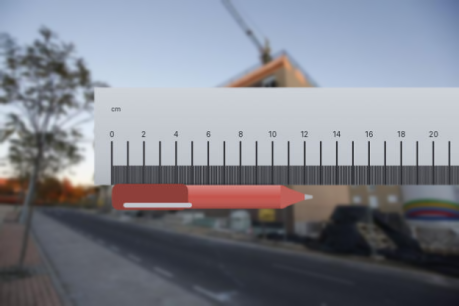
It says 12.5 cm
